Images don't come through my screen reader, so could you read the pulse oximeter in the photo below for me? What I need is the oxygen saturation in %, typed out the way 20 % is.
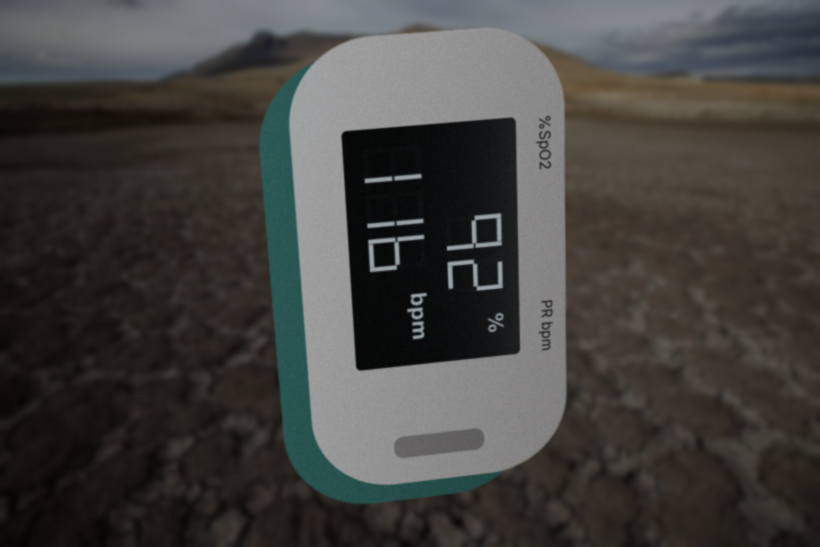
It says 92 %
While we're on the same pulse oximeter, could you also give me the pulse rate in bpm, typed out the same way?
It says 116 bpm
